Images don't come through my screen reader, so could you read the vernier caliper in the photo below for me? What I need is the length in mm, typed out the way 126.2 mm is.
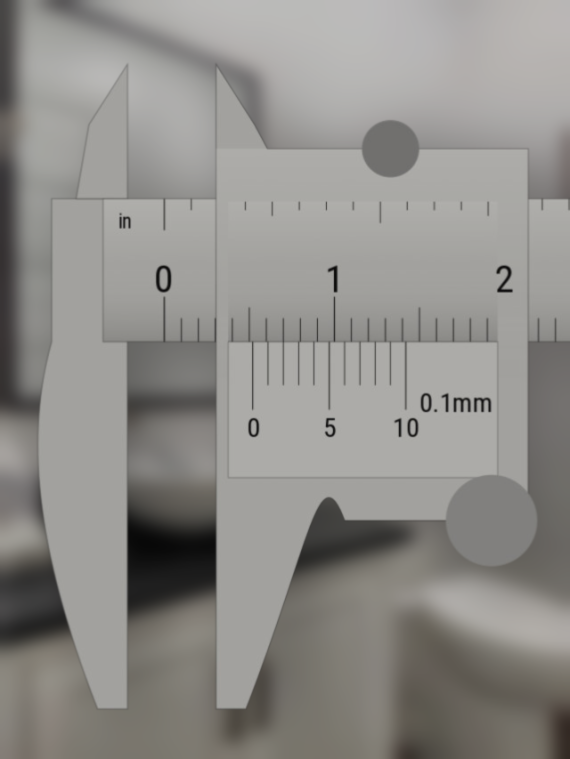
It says 5.2 mm
